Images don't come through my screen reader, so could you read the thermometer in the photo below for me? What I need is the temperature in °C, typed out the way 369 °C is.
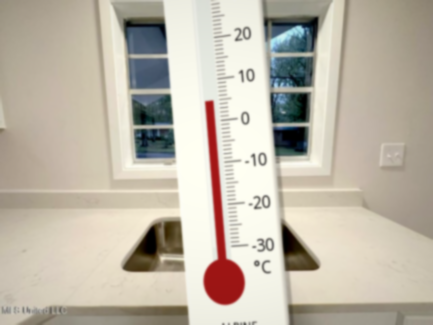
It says 5 °C
